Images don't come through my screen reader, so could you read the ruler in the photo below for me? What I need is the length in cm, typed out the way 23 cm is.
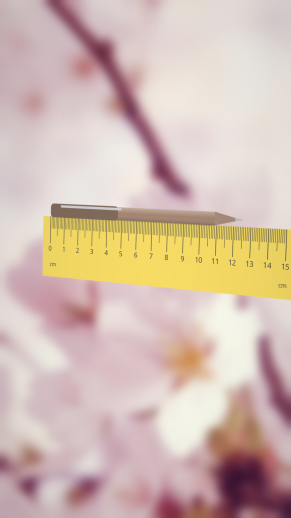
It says 12.5 cm
